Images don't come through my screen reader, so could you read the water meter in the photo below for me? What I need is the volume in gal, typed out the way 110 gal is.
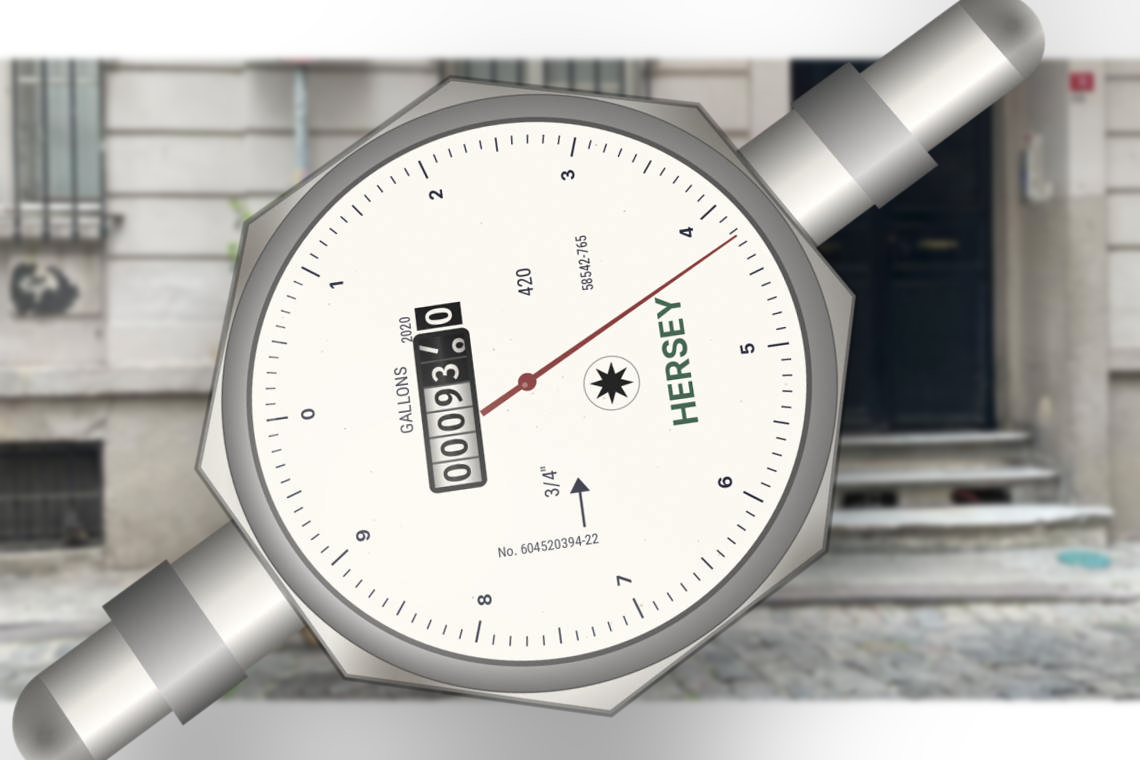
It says 9374.2 gal
